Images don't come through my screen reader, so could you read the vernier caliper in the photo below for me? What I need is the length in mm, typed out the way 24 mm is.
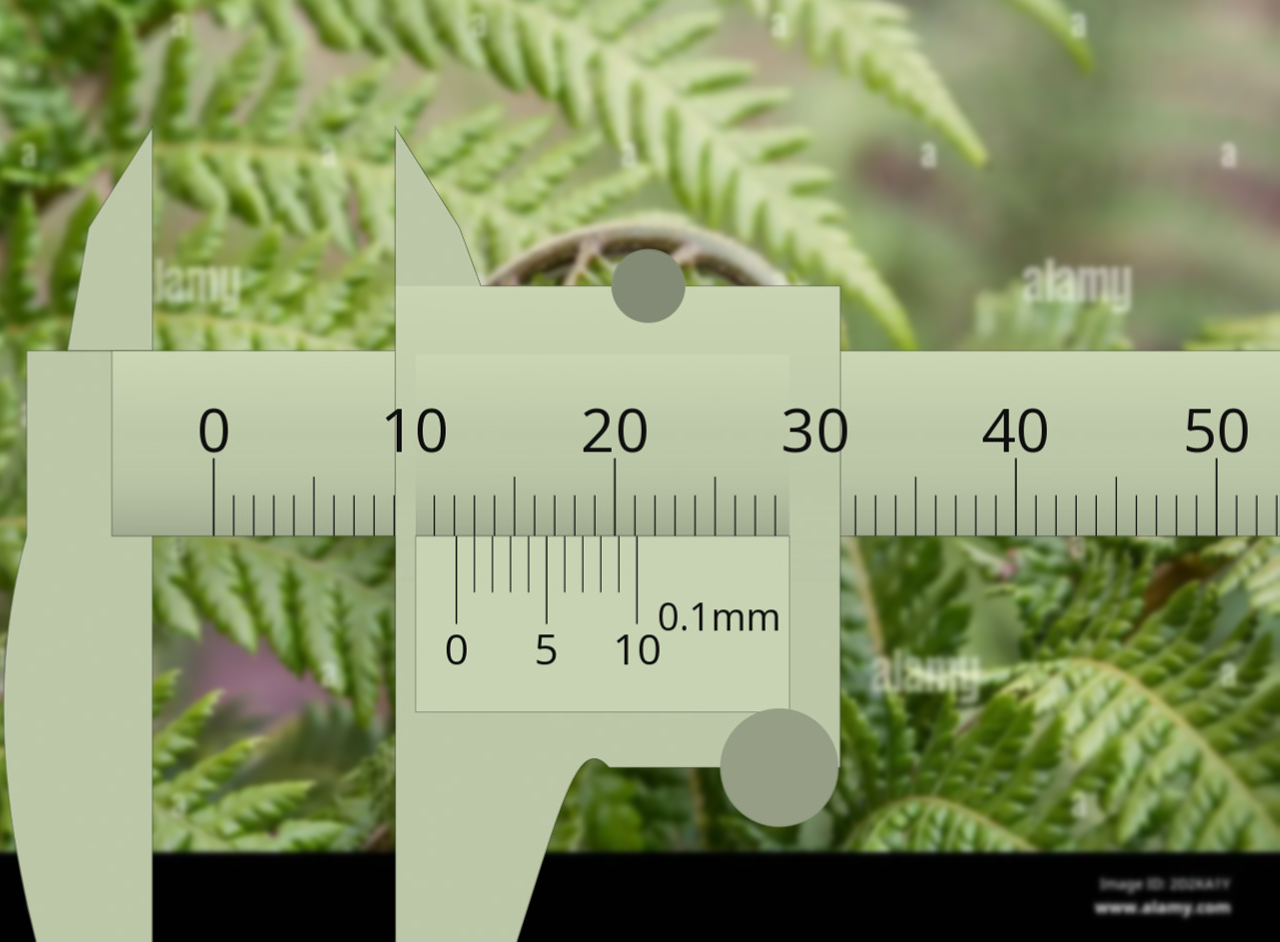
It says 12.1 mm
